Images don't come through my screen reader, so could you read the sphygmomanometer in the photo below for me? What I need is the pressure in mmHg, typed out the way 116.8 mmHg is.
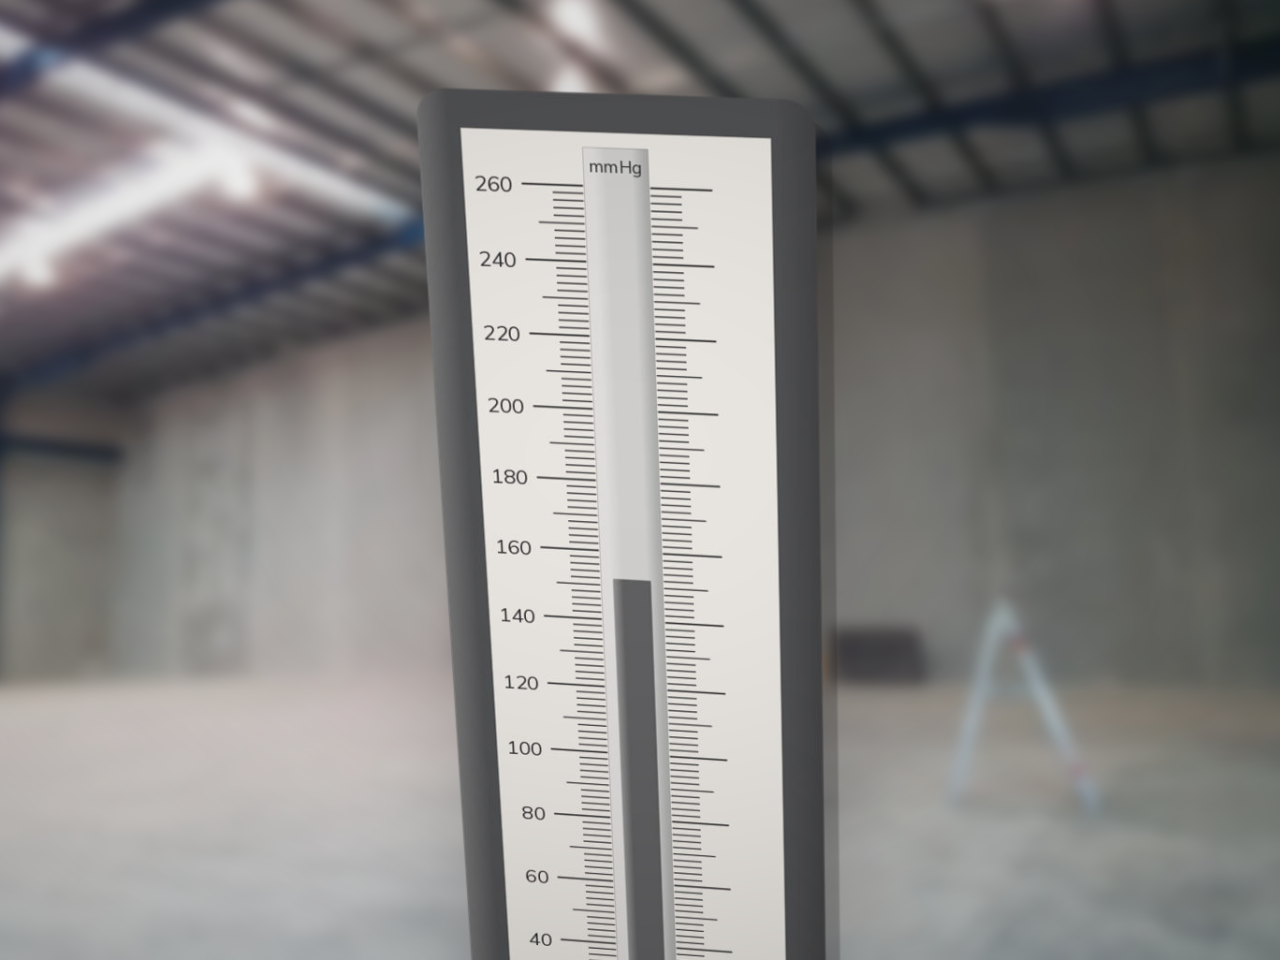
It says 152 mmHg
